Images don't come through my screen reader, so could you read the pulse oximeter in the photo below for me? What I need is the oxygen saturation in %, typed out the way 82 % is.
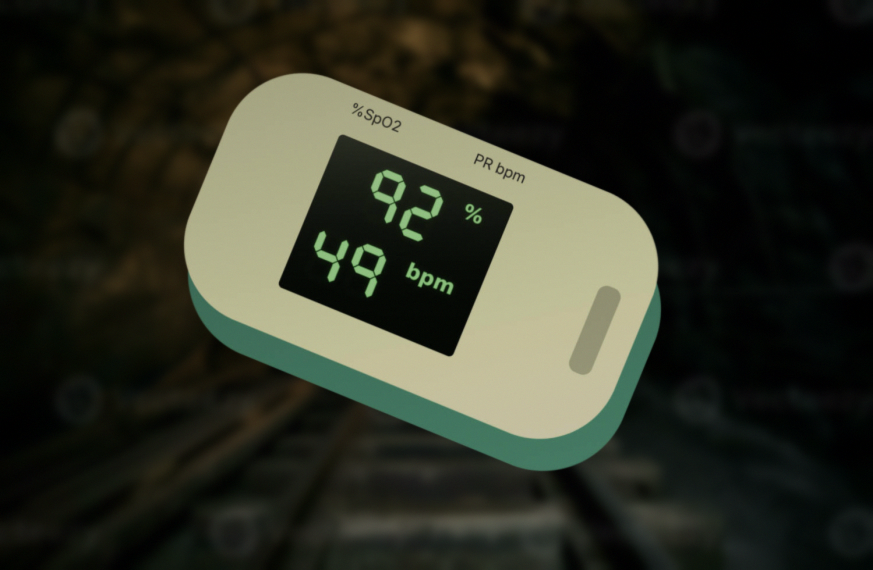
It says 92 %
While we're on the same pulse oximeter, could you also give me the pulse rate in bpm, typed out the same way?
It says 49 bpm
